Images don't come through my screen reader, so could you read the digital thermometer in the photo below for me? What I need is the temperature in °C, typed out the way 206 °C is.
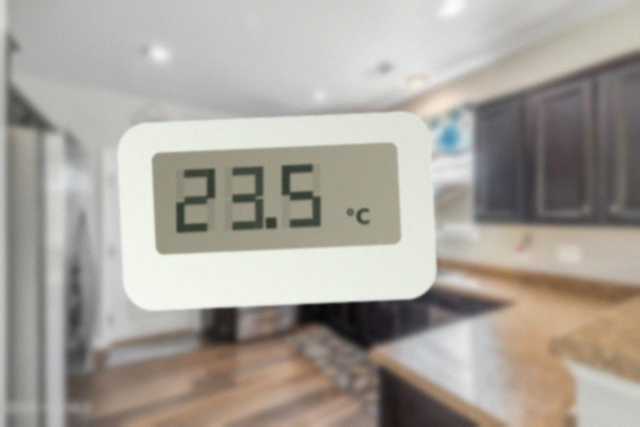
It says 23.5 °C
